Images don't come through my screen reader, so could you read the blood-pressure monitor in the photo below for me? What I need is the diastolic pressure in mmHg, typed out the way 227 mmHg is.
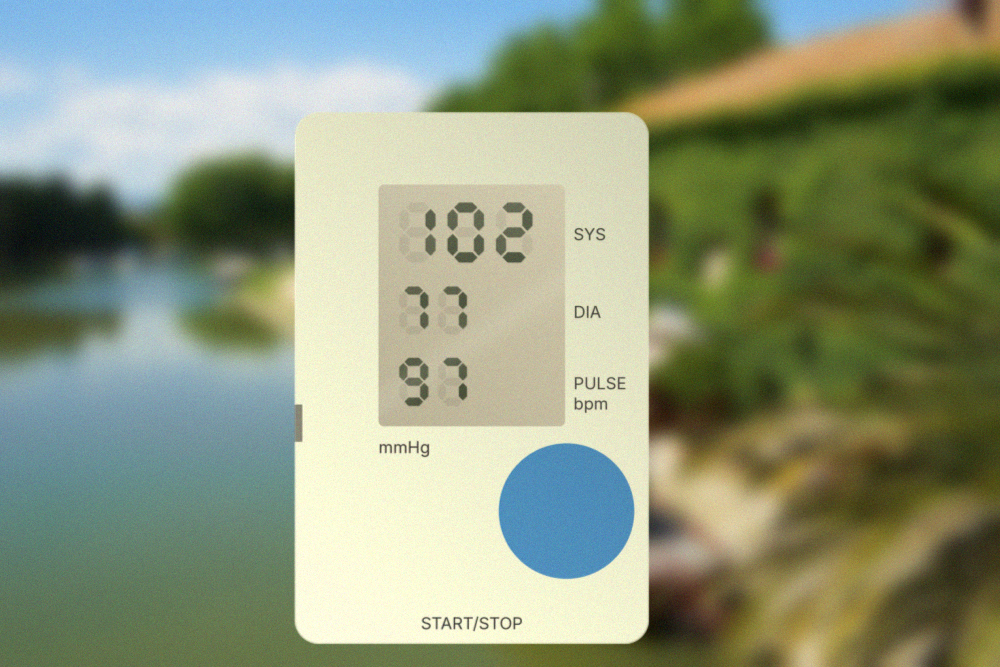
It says 77 mmHg
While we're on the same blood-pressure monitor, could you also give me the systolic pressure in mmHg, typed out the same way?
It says 102 mmHg
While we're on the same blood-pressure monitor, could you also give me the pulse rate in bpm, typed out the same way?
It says 97 bpm
